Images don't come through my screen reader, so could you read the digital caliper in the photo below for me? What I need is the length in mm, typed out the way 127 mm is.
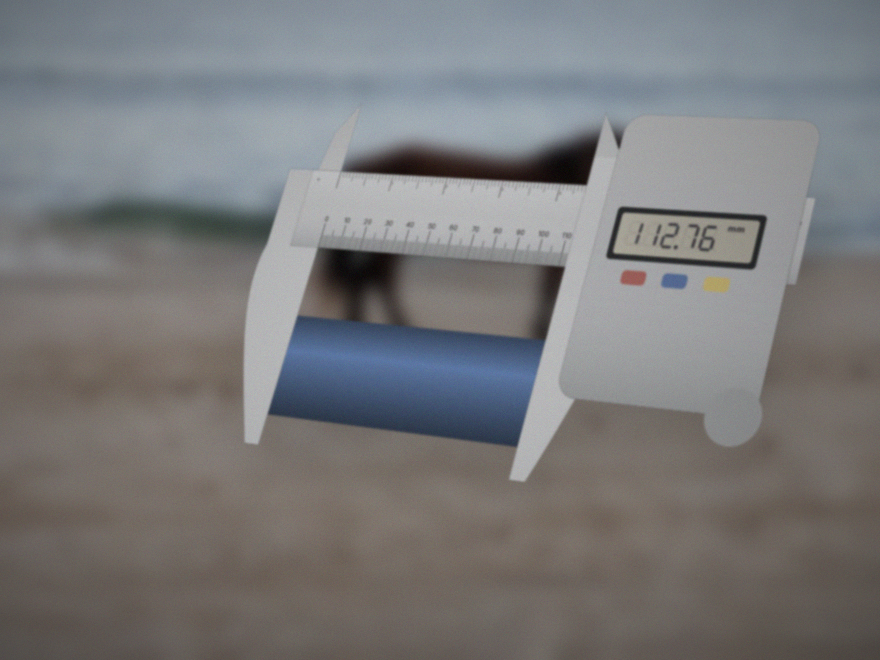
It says 112.76 mm
